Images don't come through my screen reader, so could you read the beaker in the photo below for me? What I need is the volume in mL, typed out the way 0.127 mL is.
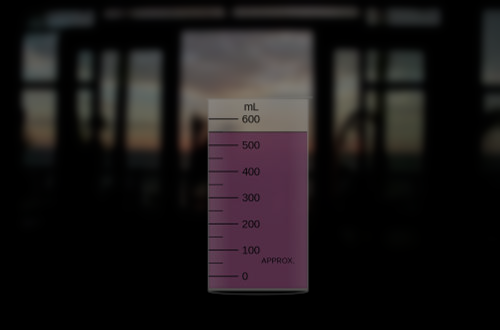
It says 550 mL
